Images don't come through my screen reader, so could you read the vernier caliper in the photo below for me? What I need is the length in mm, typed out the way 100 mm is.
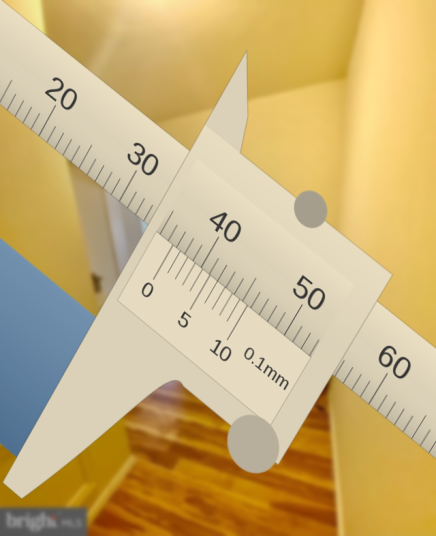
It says 36.6 mm
